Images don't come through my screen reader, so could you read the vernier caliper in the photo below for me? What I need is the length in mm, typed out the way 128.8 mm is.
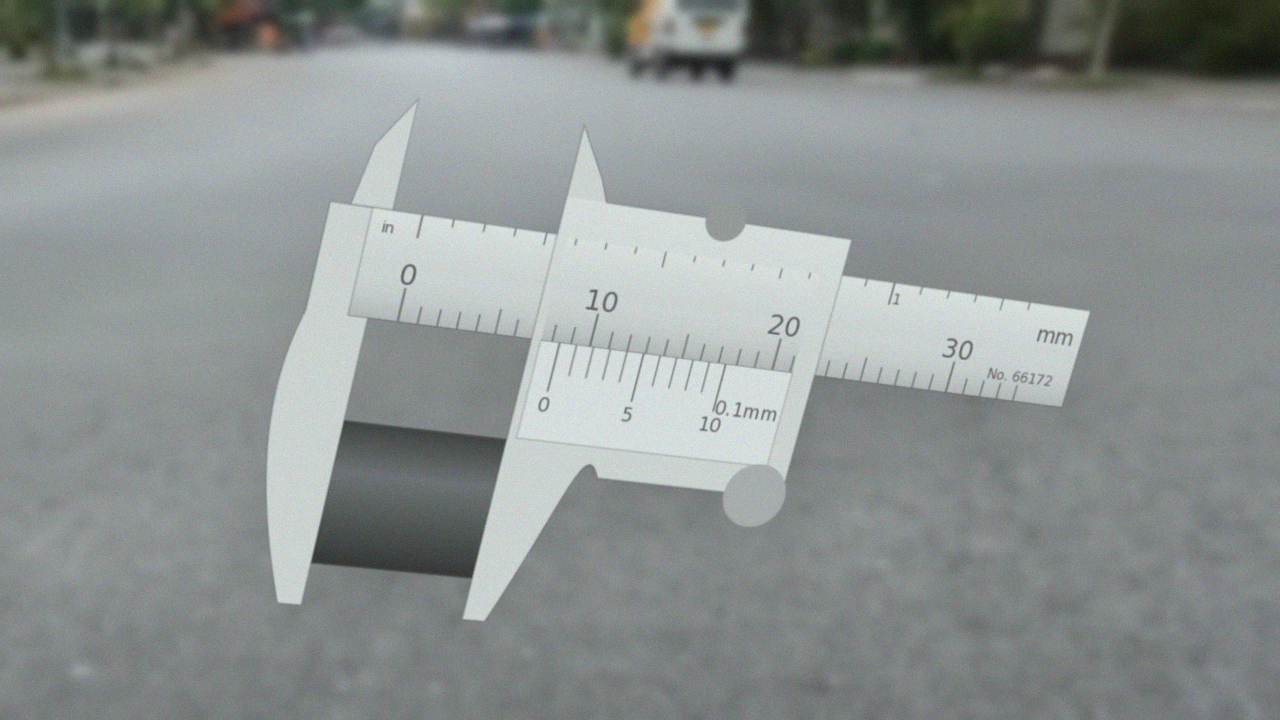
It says 8.4 mm
